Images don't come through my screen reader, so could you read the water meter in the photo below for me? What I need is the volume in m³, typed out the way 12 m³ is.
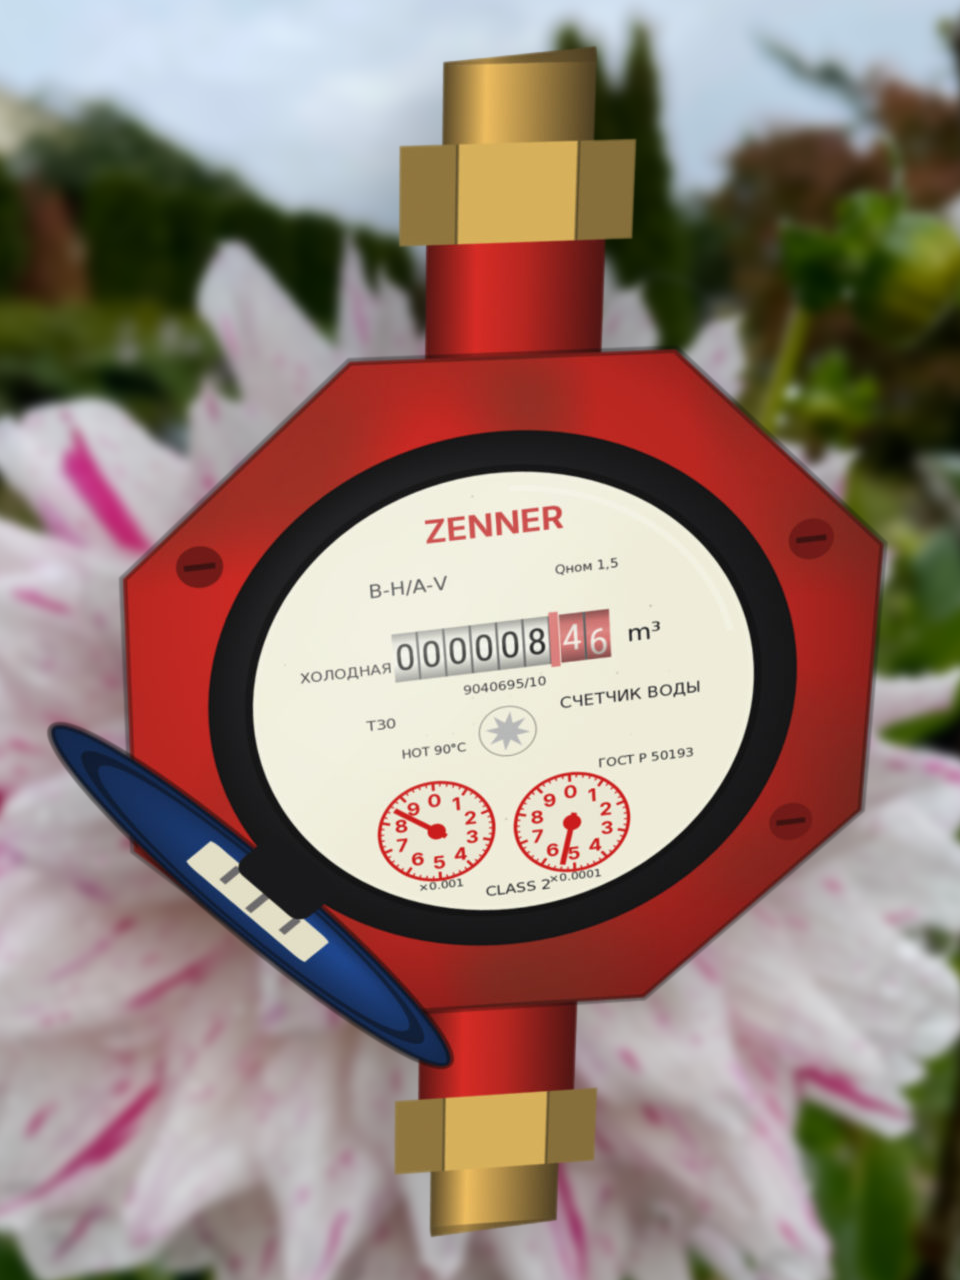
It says 8.4585 m³
